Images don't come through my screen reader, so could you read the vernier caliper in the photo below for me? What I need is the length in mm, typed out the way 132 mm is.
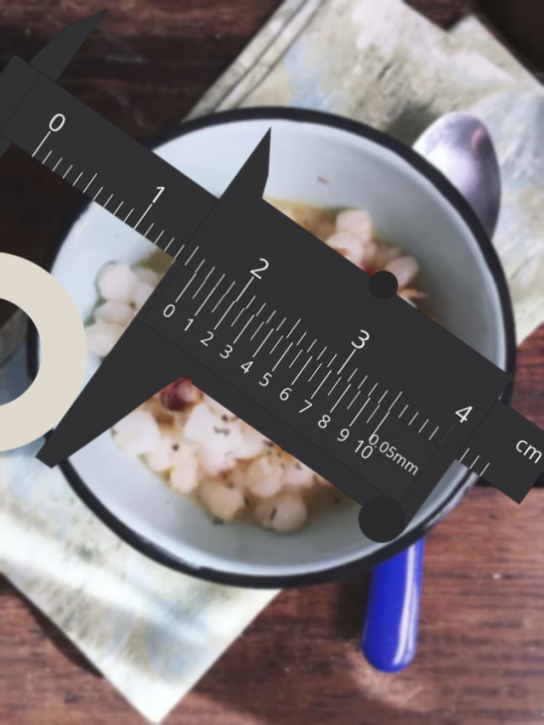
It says 16.1 mm
